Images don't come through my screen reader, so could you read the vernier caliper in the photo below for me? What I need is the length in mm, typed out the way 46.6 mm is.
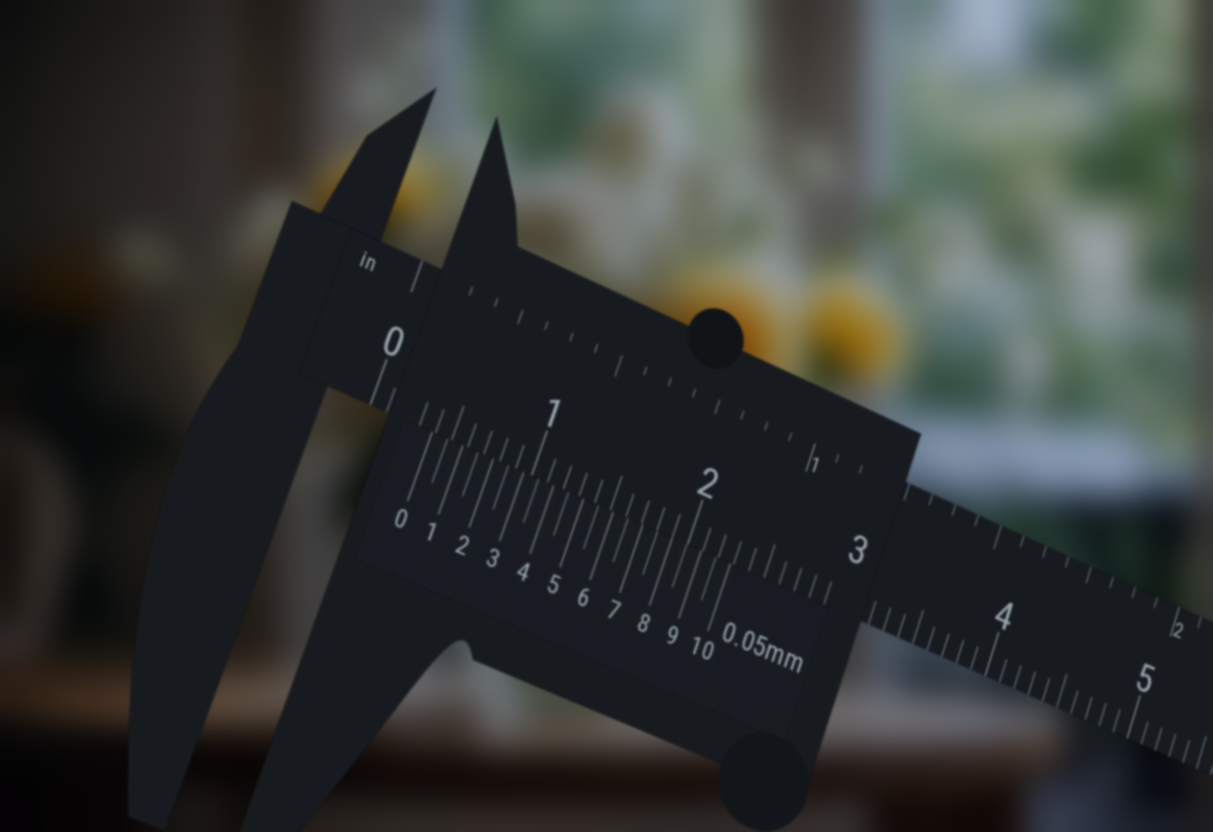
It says 3.8 mm
